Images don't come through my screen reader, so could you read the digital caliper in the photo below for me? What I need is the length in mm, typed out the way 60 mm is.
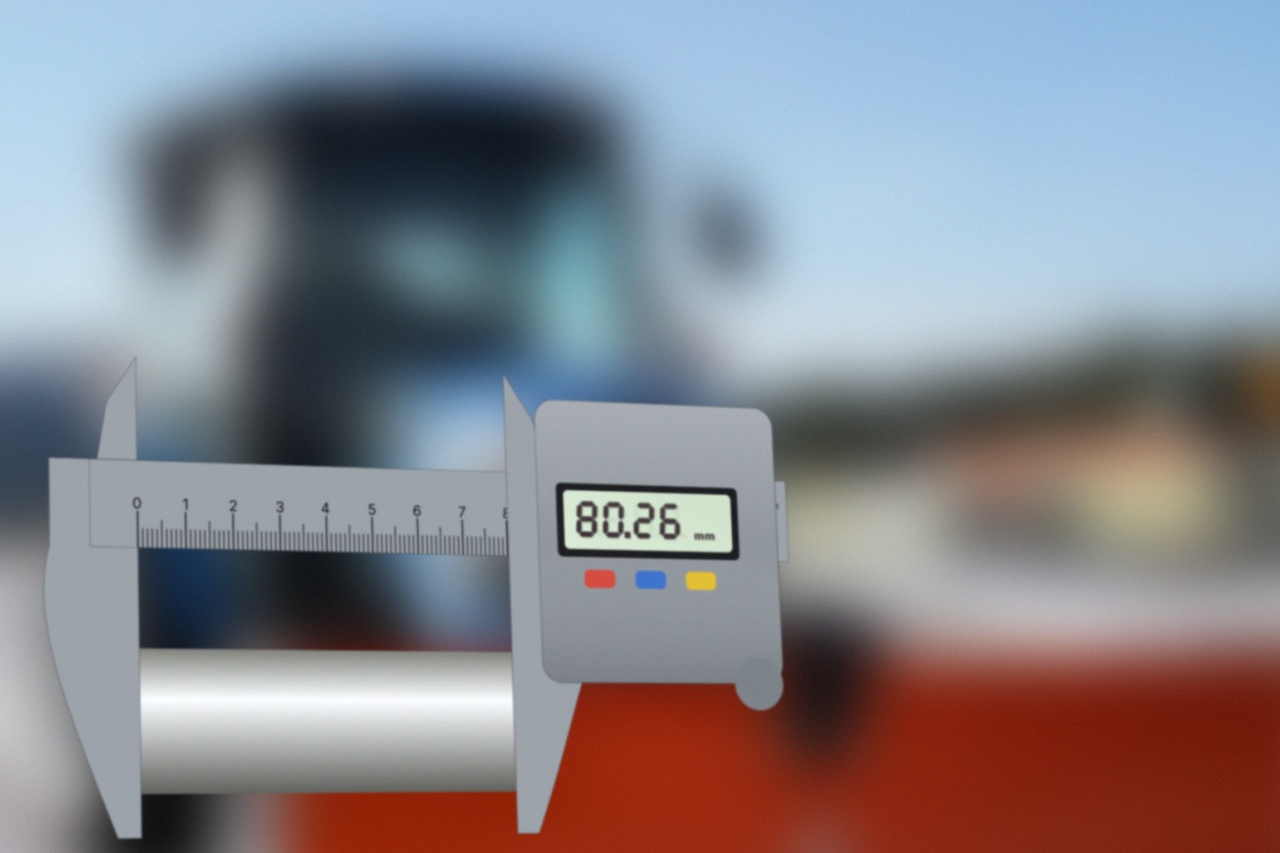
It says 80.26 mm
